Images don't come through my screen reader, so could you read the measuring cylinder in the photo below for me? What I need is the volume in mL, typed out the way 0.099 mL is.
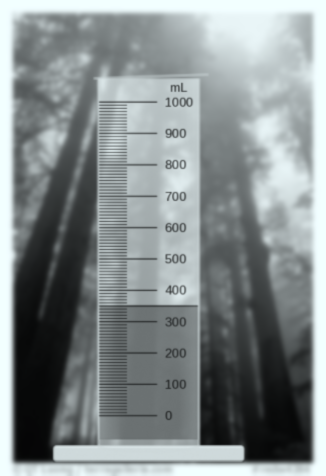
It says 350 mL
